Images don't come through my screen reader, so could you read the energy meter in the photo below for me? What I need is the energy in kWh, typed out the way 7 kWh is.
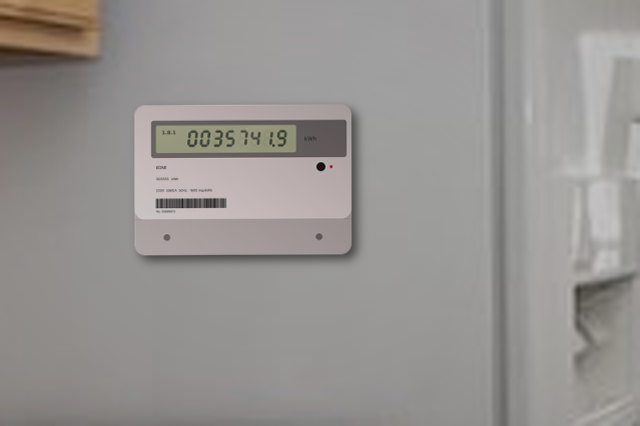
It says 35741.9 kWh
